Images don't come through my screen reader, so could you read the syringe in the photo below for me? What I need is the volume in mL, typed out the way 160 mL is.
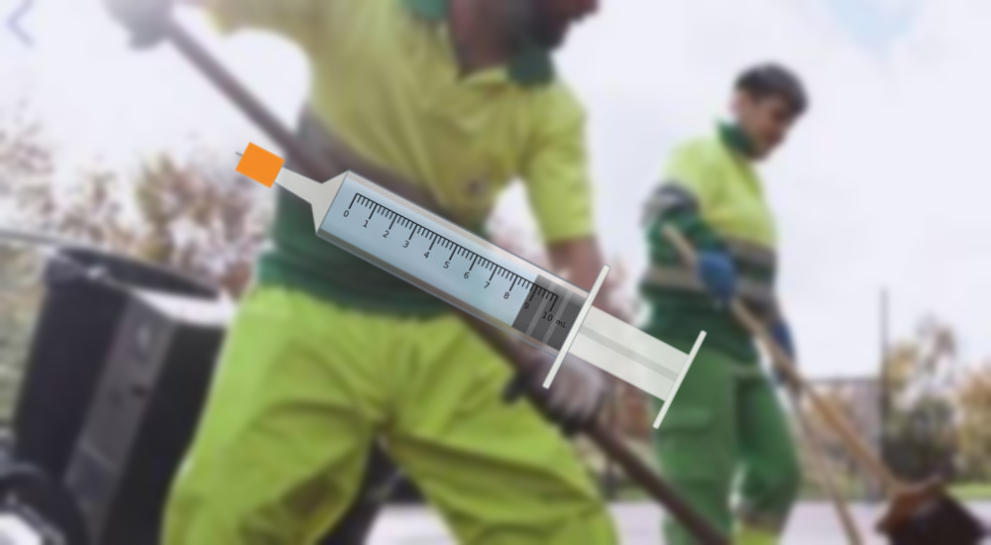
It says 8.8 mL
